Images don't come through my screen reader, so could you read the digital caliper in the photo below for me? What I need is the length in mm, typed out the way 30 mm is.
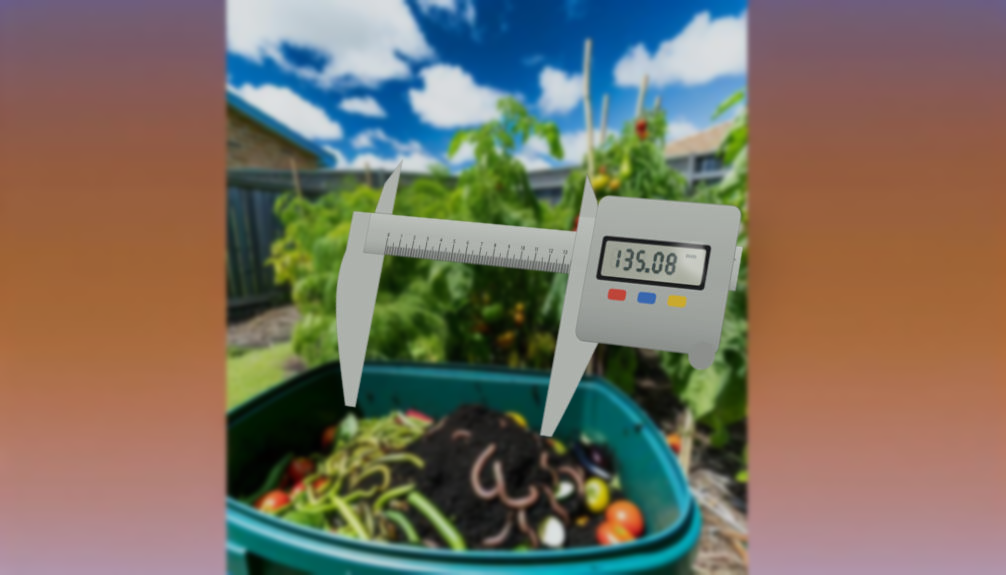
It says 135.08 mm
